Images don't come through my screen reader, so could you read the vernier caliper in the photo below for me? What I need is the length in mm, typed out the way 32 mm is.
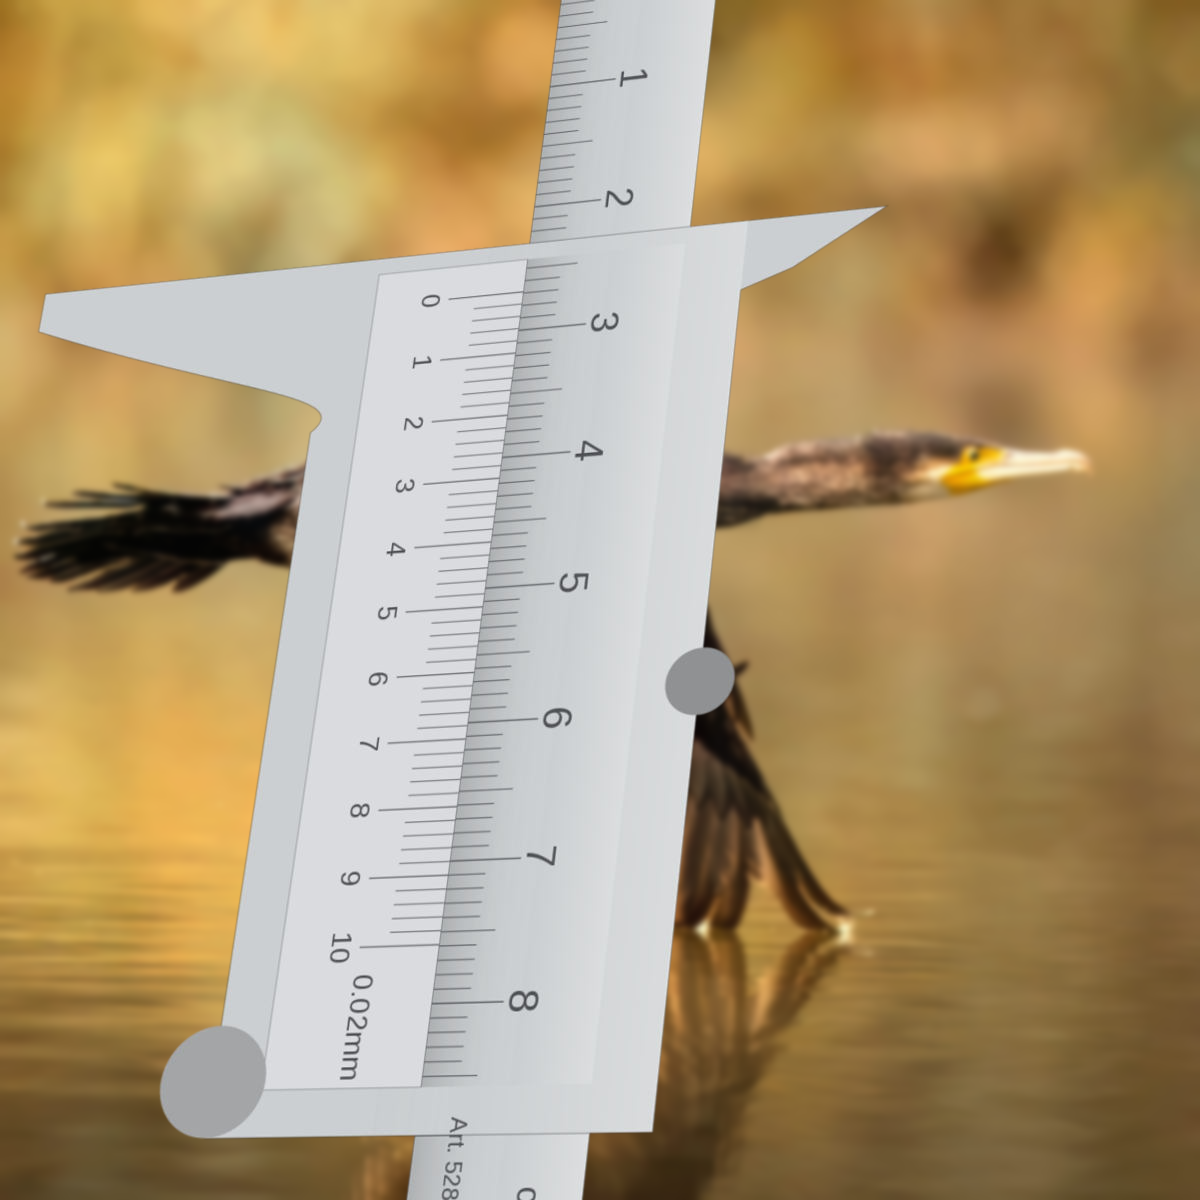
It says 26.9 mm
